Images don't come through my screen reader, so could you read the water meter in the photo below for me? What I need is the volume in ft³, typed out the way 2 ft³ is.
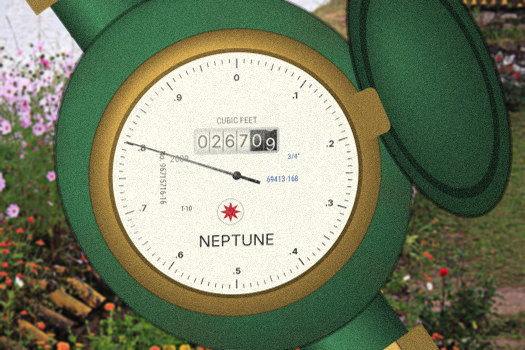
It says 26708.80 ft³
